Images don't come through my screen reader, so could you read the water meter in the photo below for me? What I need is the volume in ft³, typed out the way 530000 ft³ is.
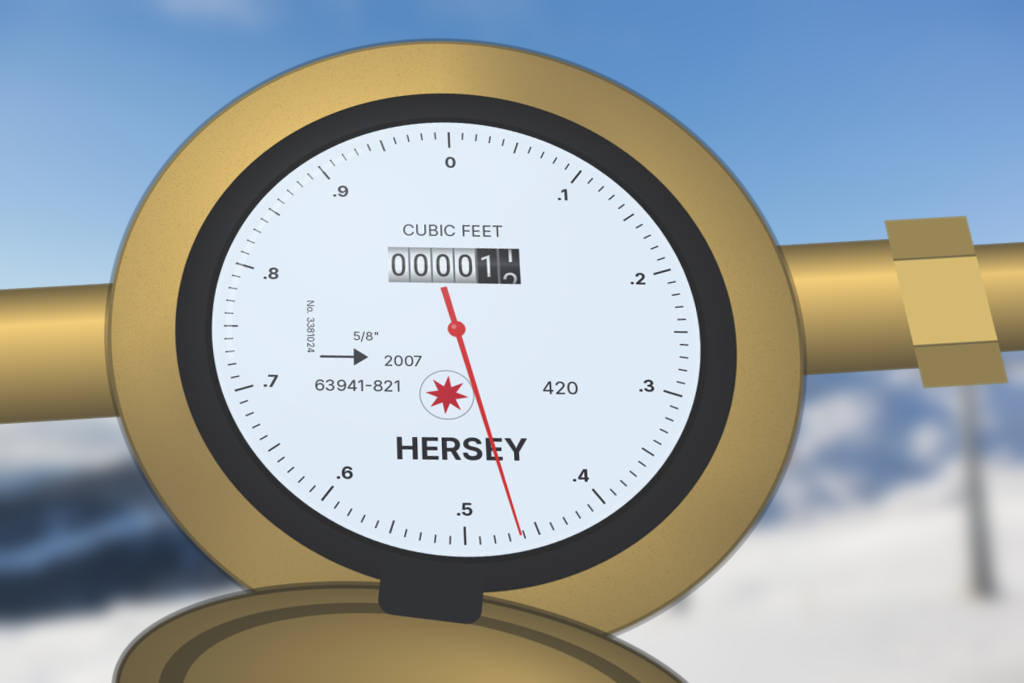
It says 11.46 ft³
